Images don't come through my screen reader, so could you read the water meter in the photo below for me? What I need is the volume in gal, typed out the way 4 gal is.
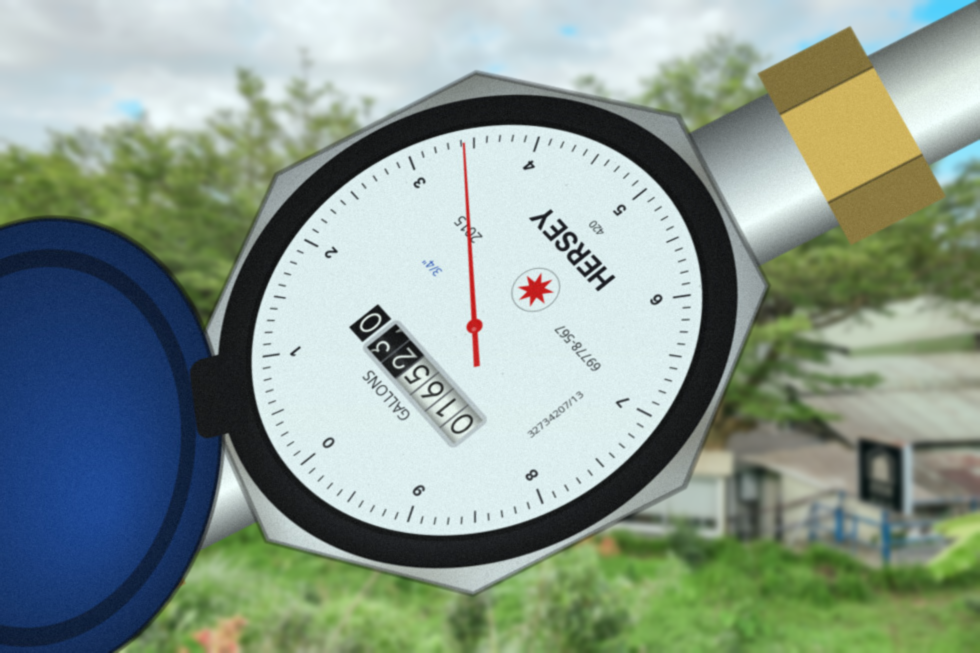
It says 165233.4 gal
